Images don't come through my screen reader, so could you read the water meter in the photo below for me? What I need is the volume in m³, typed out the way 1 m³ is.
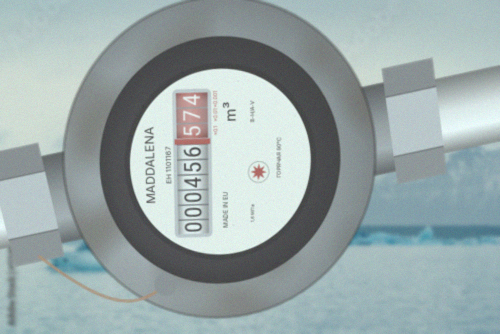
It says 456.574 m³
